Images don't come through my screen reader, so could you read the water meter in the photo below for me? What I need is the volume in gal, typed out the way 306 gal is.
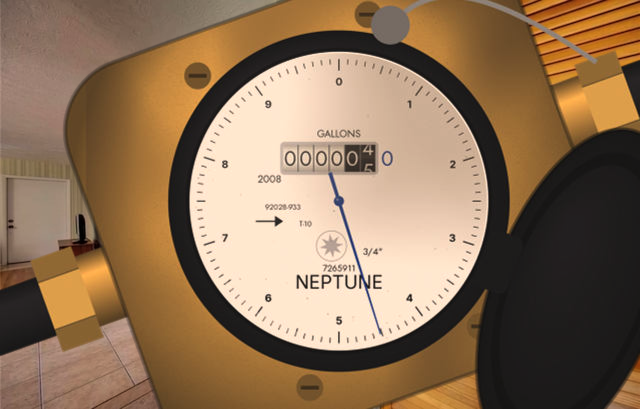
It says 44.5 gal
